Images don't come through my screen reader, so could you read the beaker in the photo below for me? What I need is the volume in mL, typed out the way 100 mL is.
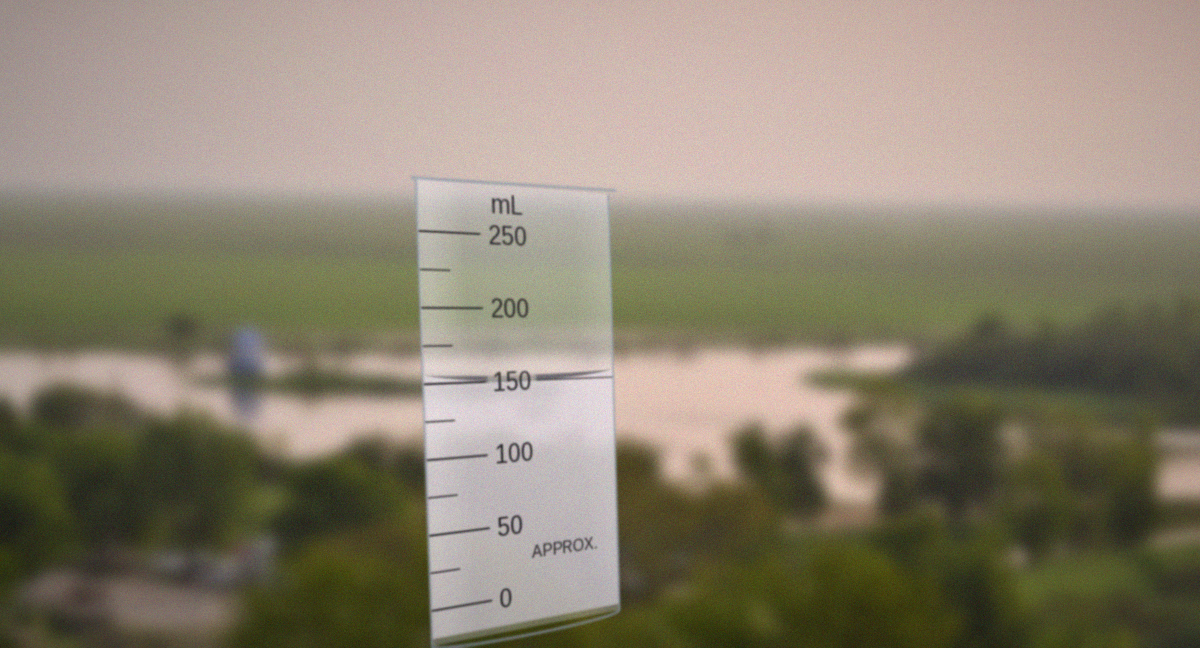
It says 150 mL
